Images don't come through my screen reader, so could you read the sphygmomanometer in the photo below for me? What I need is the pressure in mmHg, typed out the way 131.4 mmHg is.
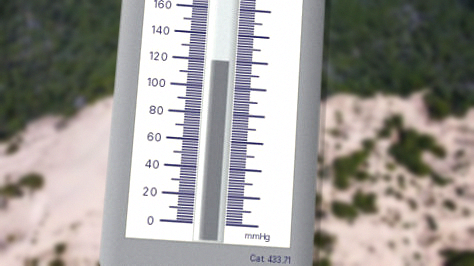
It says 120 mmHg
